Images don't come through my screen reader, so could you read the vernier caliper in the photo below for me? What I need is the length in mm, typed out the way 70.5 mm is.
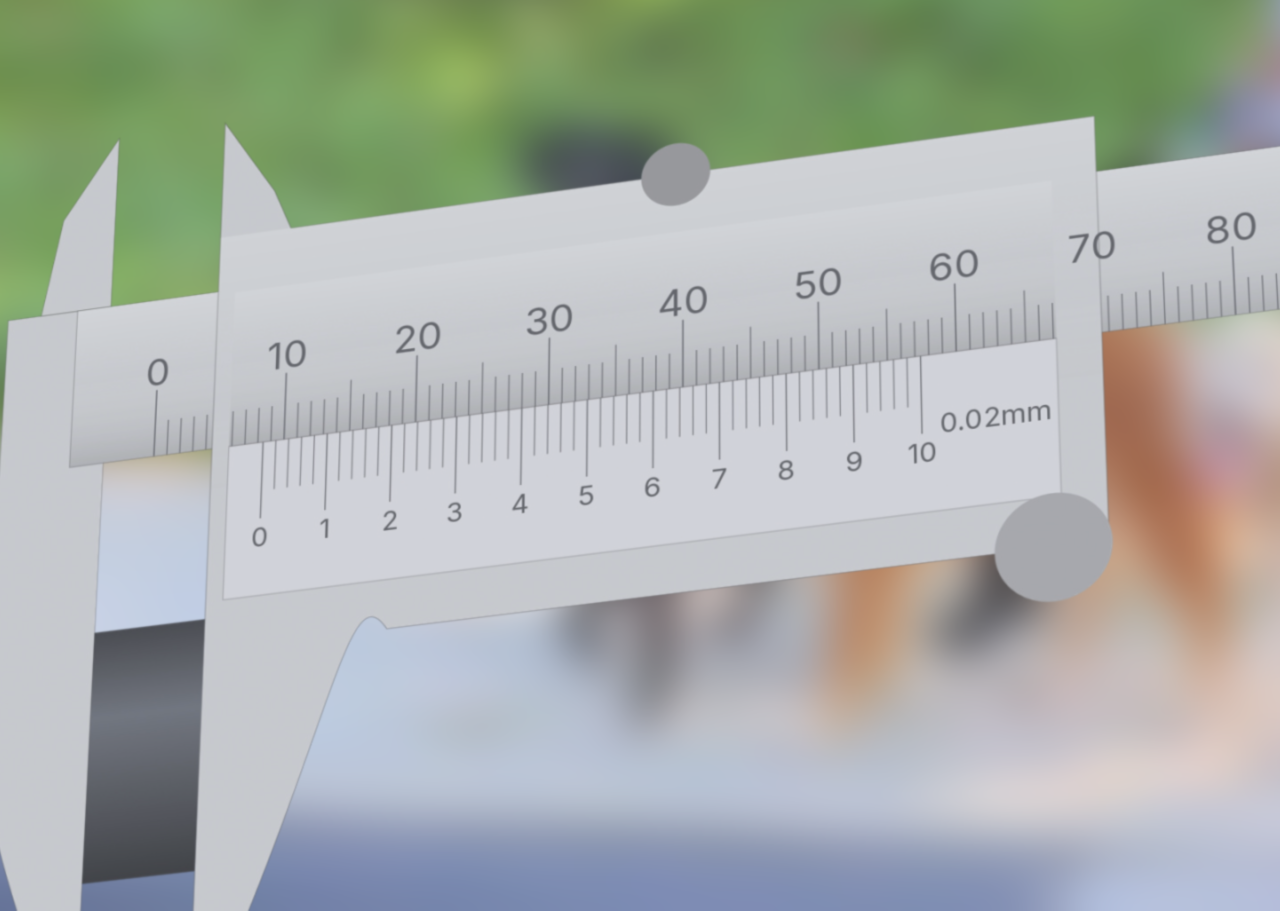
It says 8.4 mm
